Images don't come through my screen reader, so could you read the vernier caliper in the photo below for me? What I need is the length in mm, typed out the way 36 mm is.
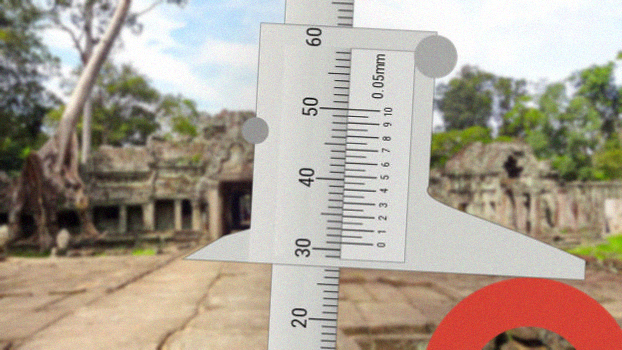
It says 31.0 mm
